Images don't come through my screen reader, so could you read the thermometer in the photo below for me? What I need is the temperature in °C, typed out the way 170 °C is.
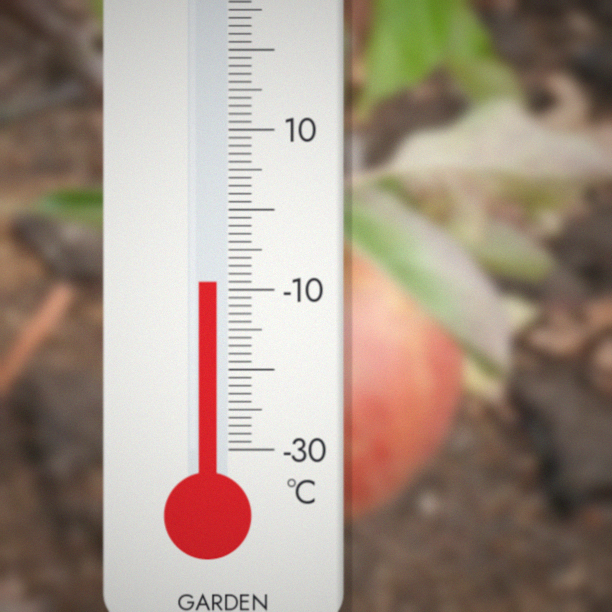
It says -9 °C
